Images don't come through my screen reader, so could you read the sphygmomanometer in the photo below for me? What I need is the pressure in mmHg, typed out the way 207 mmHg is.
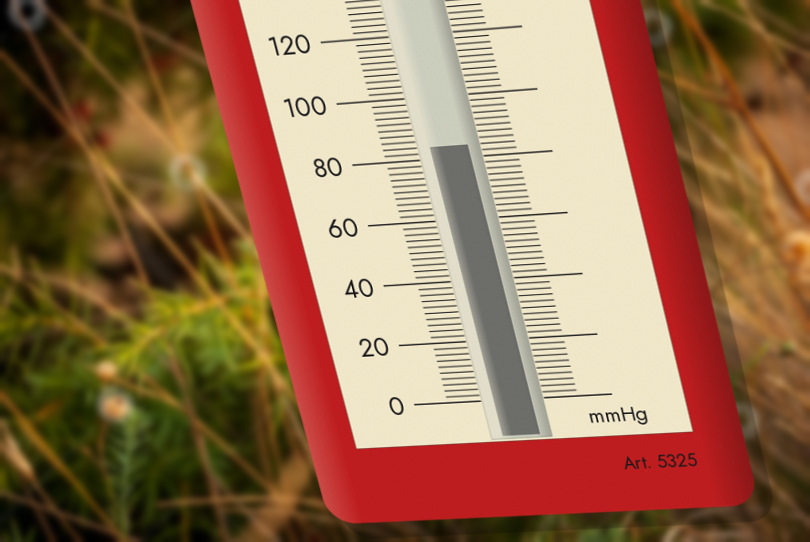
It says 84 mmHg
